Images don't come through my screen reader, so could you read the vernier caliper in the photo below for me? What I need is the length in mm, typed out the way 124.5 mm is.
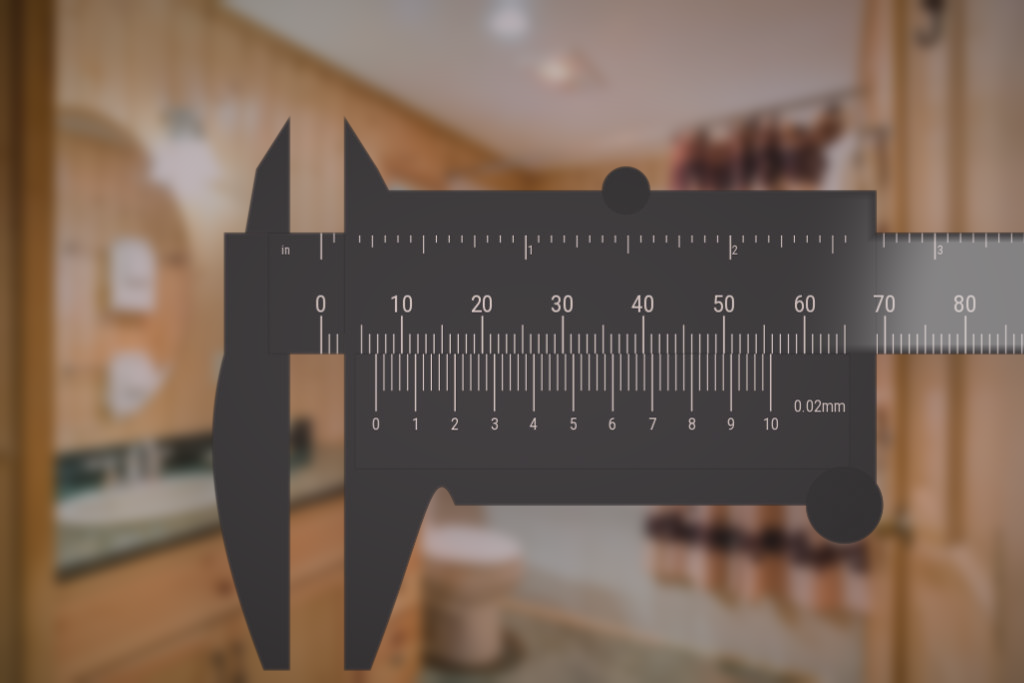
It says 6.8 mm
